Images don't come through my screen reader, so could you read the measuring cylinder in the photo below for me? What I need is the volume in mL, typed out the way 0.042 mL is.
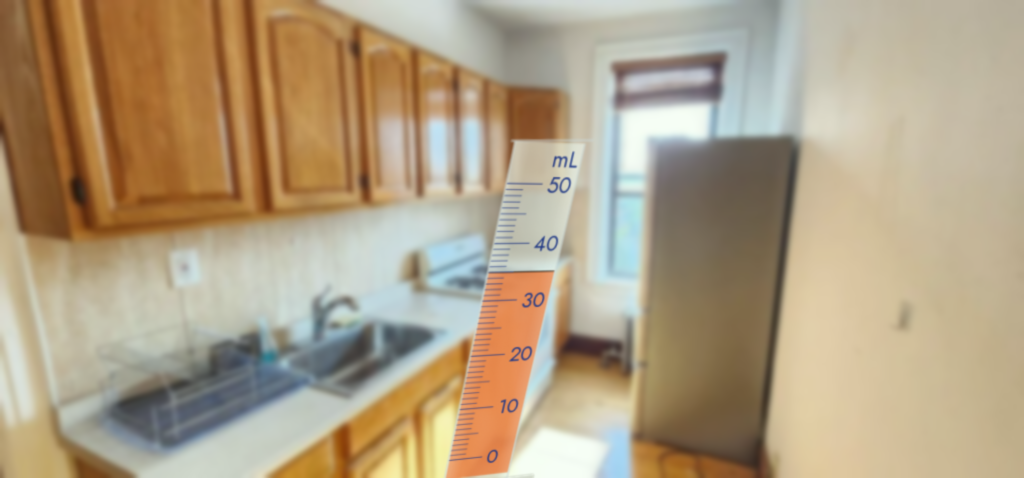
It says 35 mL
